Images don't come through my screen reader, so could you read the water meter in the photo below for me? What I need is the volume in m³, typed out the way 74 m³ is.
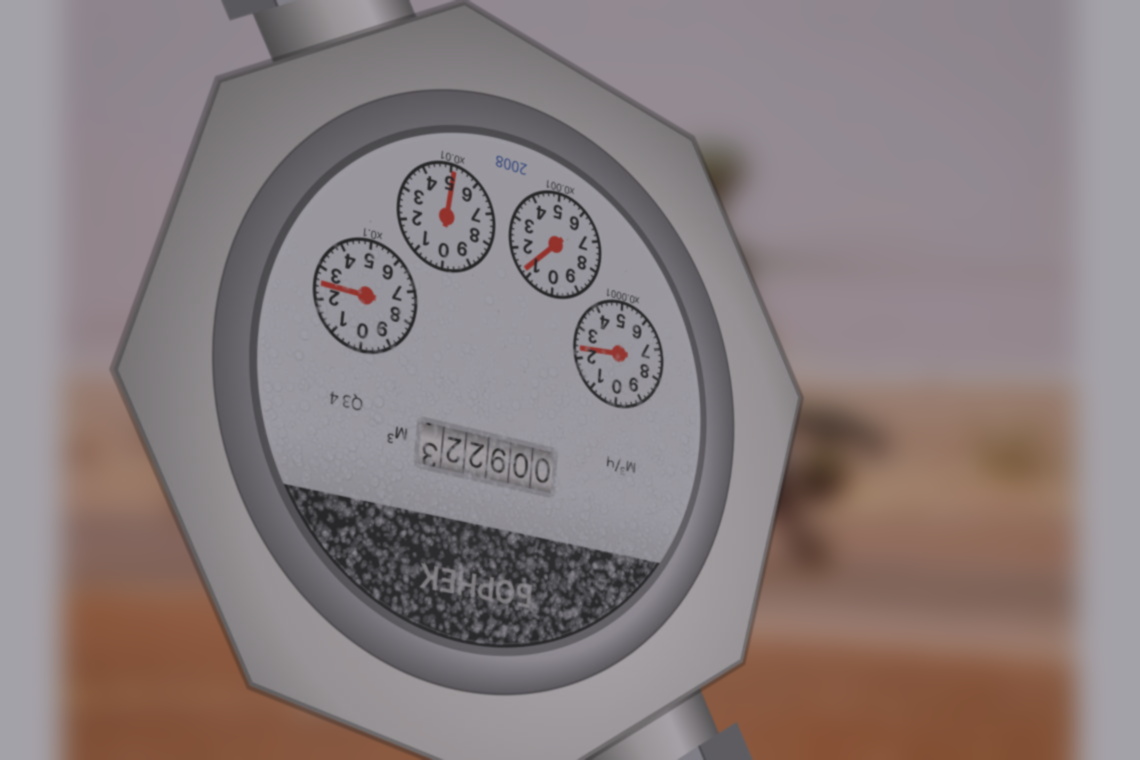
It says 9223.2512 m³
